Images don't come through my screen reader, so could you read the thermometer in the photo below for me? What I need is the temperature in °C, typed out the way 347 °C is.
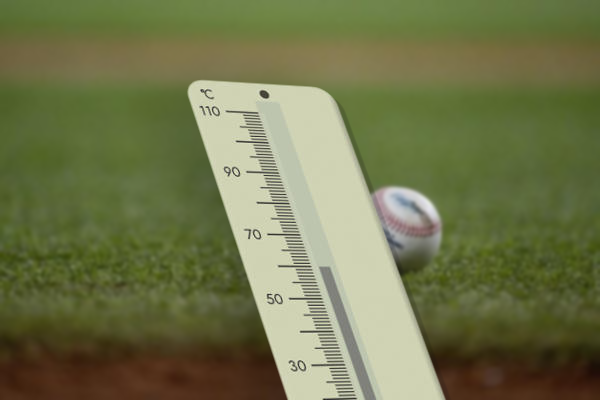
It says 60 °C
